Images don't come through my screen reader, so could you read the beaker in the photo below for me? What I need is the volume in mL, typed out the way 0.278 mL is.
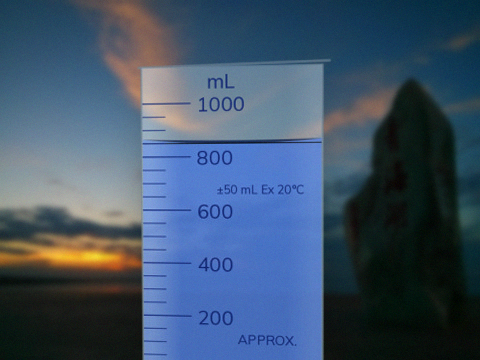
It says 850 mL
